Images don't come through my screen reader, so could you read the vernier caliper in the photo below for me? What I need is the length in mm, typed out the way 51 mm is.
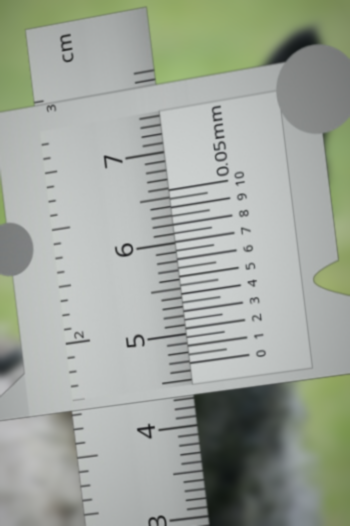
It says 46.8 mm
